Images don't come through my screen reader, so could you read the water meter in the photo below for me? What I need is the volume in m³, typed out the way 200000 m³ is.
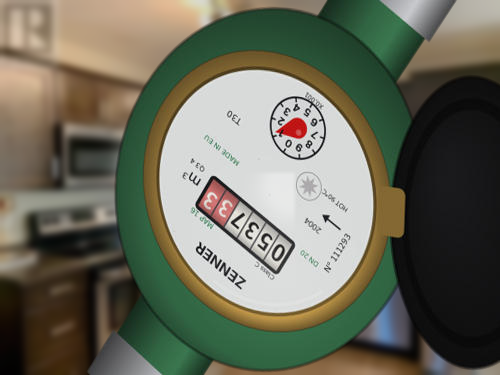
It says 537.331 m³
